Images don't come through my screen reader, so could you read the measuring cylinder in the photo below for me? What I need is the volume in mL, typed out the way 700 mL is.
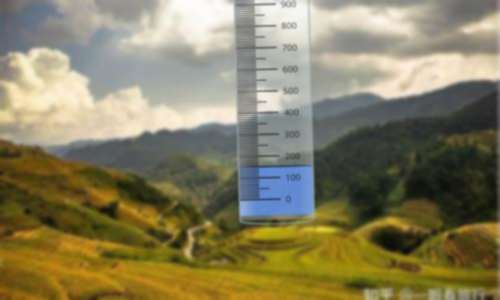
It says 150 mL
